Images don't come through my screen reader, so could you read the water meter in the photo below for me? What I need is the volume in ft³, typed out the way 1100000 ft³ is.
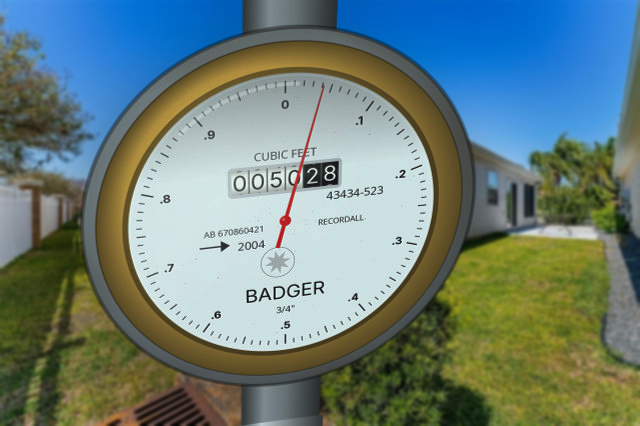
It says 5028.04 ft³
